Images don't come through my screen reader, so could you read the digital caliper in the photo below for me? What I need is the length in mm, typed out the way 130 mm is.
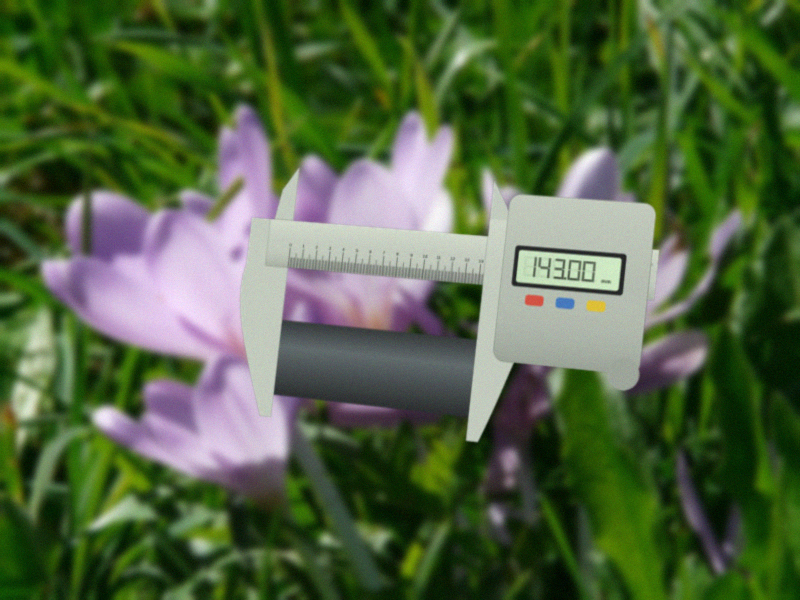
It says 143.00 mm
